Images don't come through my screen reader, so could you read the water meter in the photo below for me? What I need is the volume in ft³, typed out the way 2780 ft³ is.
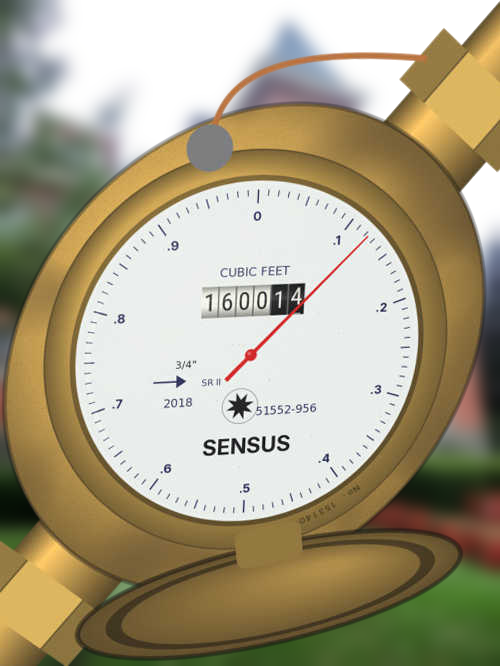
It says 160014.12 ft³
